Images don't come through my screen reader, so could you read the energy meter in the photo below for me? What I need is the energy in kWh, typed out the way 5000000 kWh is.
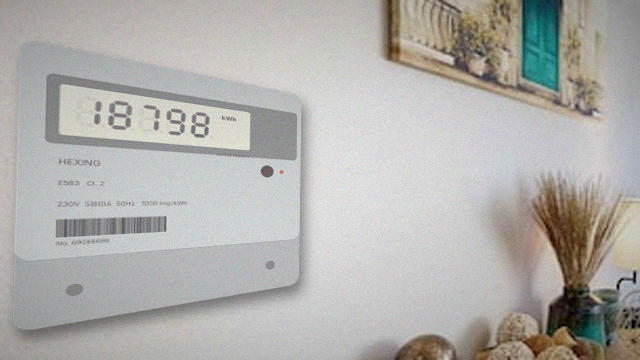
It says 18798 kWh
